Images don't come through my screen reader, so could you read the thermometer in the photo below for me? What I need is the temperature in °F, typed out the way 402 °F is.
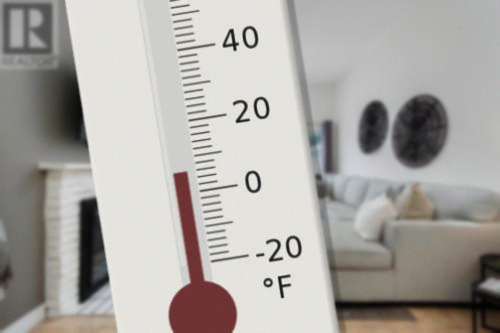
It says 6 °F
